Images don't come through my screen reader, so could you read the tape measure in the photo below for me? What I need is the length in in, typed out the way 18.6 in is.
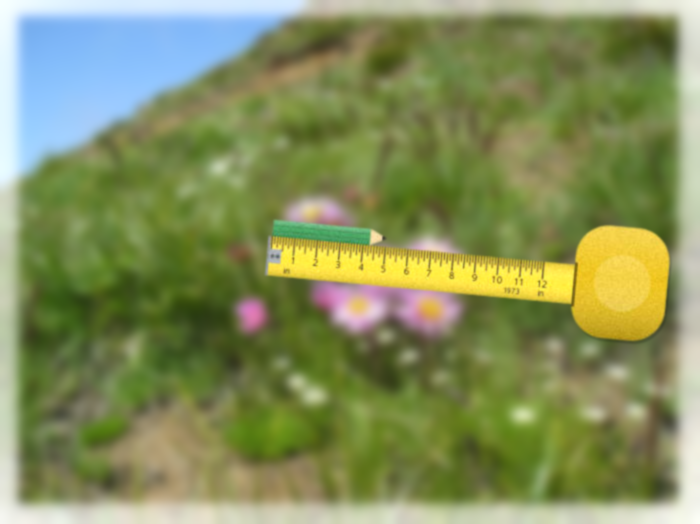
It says 5 in
